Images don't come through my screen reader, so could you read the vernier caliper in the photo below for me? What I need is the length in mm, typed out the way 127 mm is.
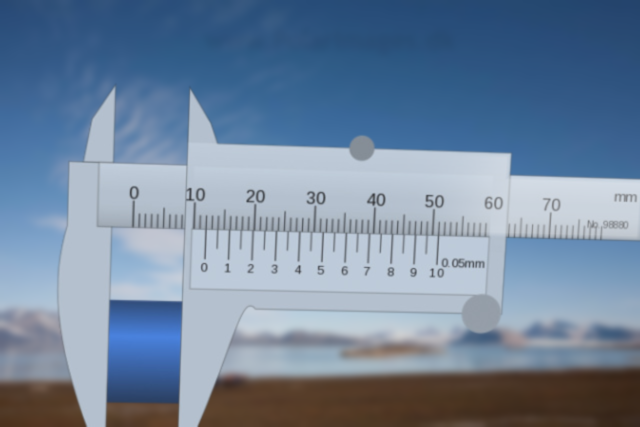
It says 12.0 mm
